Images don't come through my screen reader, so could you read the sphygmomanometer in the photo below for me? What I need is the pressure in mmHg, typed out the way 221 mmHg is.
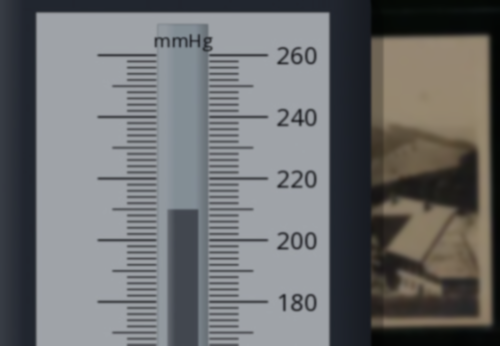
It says 210 mmHg
